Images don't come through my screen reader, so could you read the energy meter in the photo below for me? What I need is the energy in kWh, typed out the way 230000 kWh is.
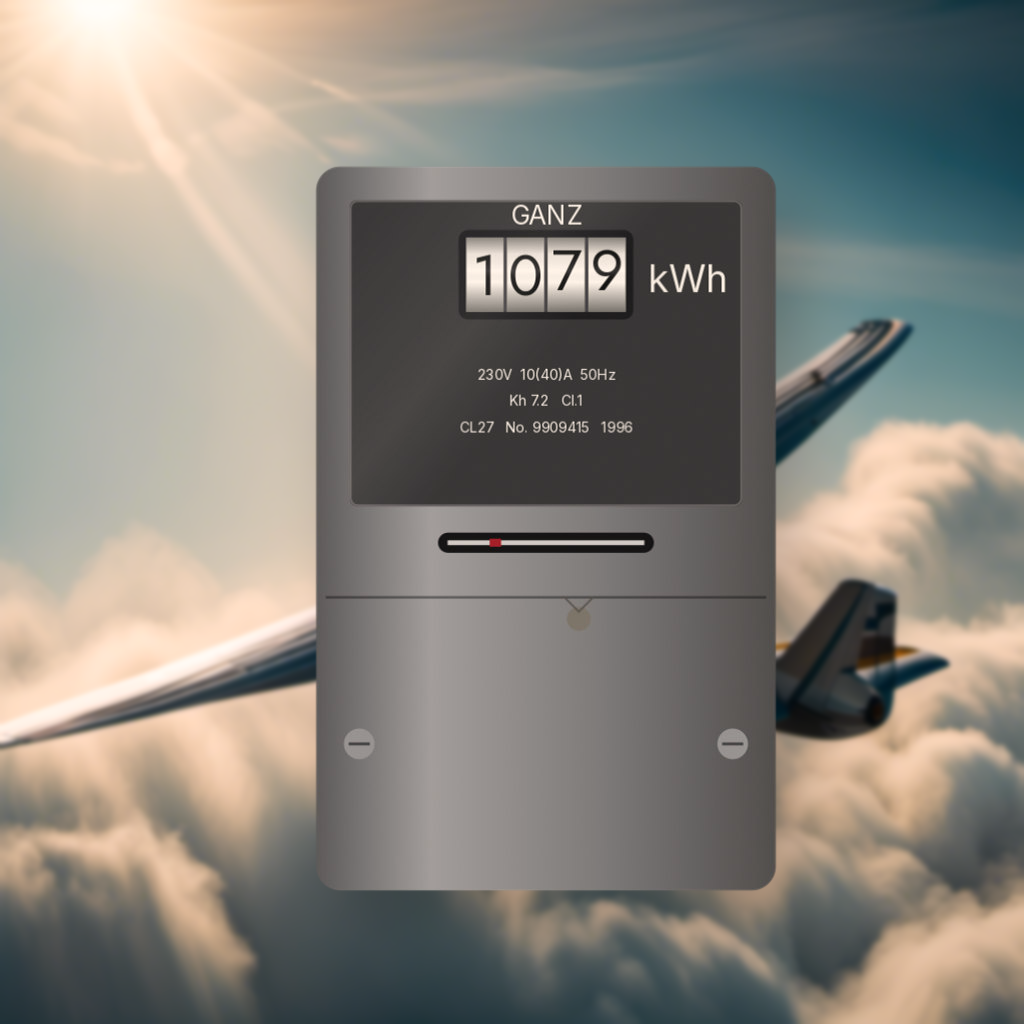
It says 1079 kWh
